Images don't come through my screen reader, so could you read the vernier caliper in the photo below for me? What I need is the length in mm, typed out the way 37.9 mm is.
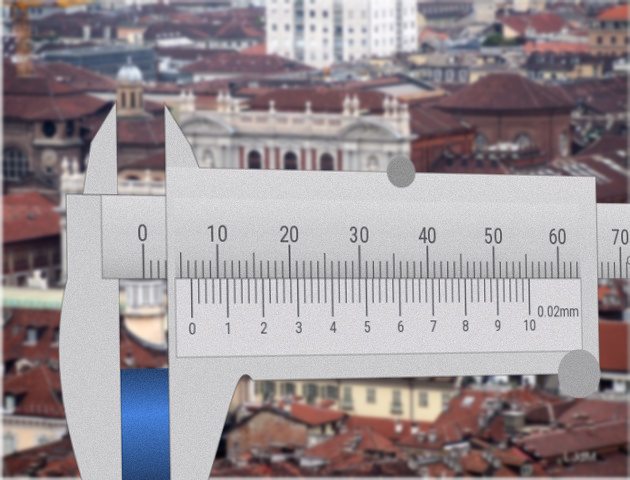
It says 6.4 mm
